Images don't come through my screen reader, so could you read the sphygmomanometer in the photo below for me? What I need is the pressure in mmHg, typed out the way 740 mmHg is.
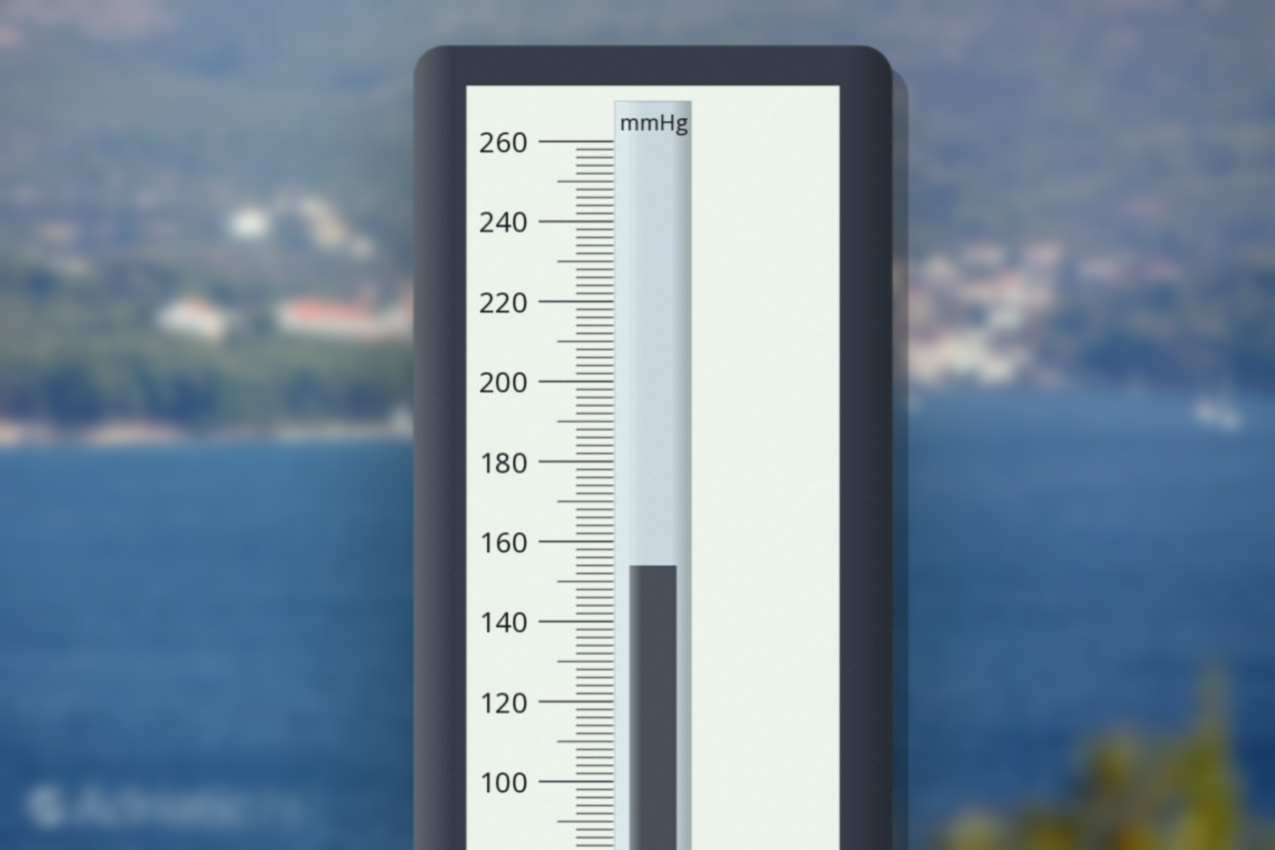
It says 154 mmHg
